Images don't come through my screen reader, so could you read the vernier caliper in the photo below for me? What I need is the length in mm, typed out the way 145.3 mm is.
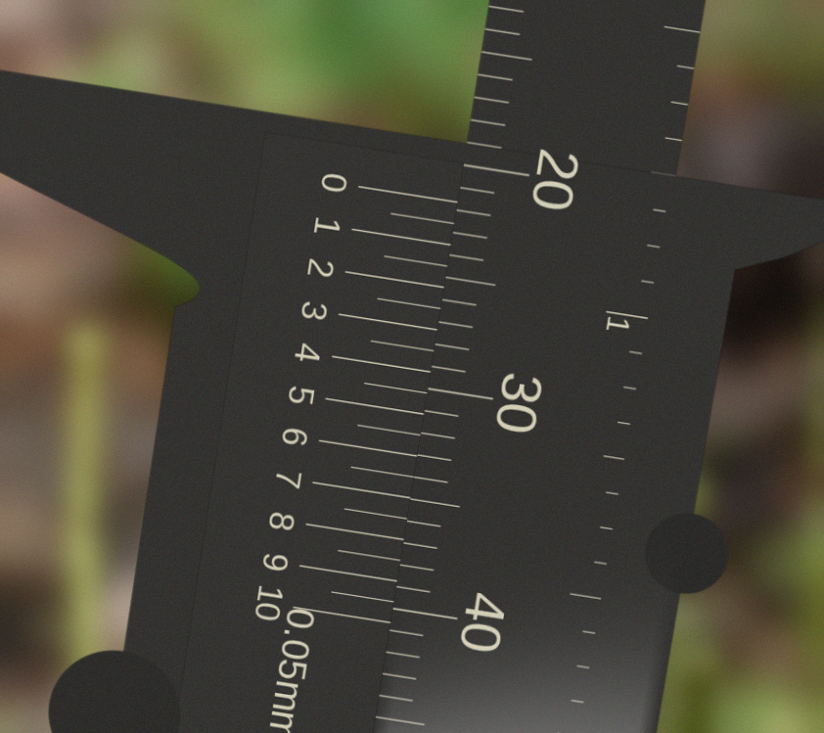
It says 21.65 mm
